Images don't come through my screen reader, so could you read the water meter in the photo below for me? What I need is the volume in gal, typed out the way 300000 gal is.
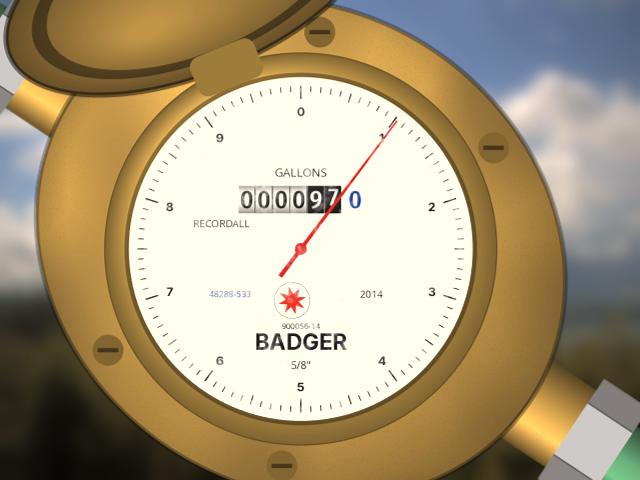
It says 971.0 gal
